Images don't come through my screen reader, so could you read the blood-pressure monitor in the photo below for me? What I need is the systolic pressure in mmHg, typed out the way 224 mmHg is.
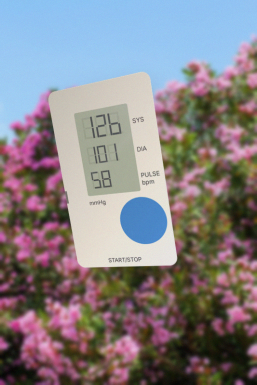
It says 126 mmHg
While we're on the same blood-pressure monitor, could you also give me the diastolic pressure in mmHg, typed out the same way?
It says 101 mmHg
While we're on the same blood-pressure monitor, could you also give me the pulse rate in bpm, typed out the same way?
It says 58 bpm
